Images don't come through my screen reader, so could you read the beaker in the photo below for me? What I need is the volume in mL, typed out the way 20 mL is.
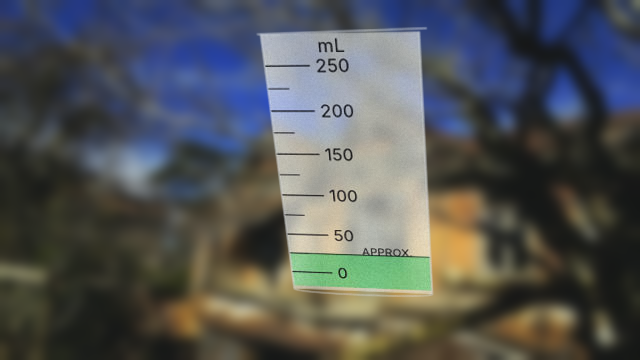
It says 25 mL
